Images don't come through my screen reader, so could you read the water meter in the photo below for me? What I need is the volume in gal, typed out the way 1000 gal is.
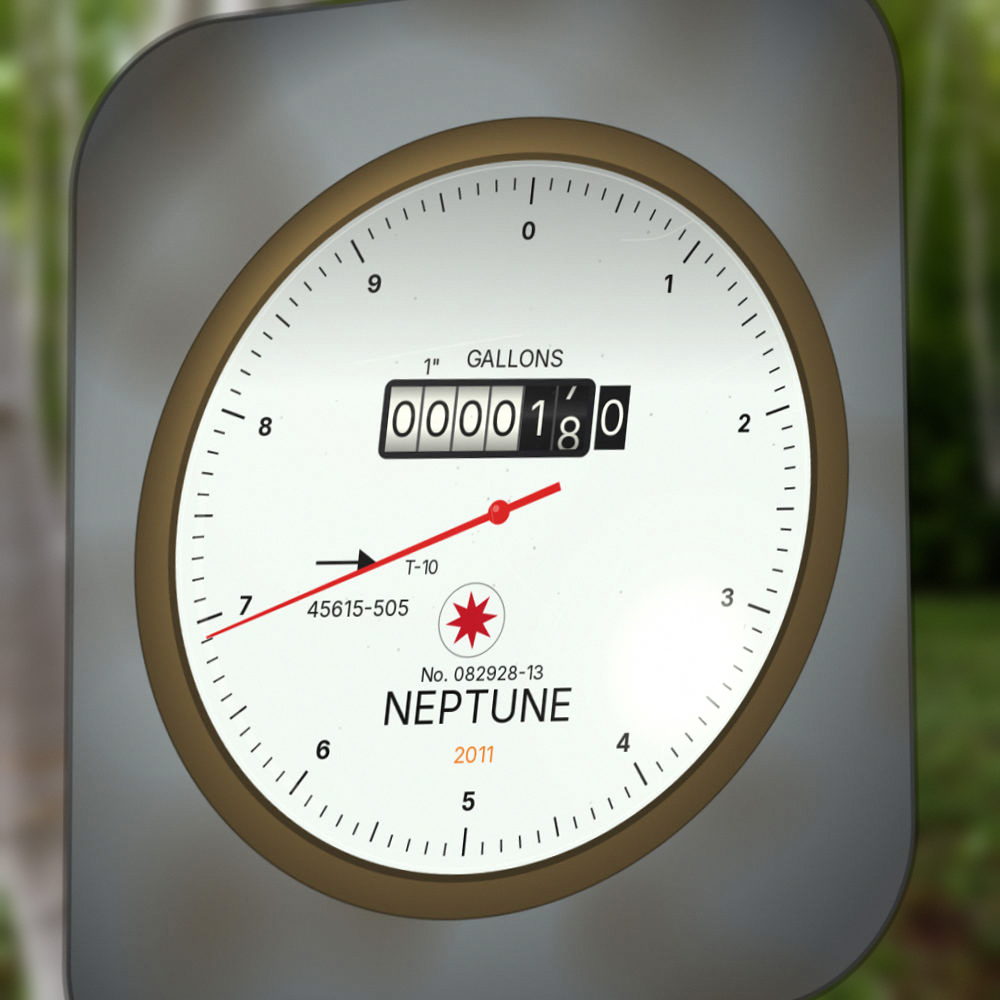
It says 176.9 gal
